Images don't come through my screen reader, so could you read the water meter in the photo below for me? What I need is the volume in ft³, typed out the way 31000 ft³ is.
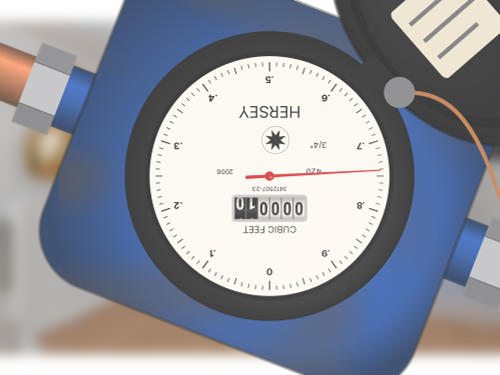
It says 9.74 ft³
